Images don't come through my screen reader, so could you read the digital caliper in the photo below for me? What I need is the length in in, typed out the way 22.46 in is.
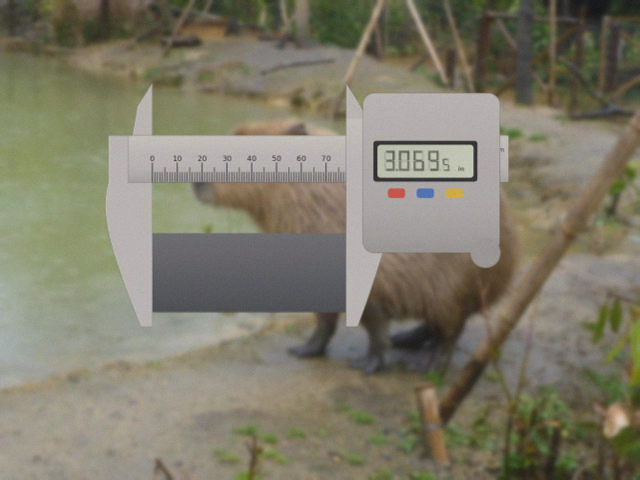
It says 3.0695 in
